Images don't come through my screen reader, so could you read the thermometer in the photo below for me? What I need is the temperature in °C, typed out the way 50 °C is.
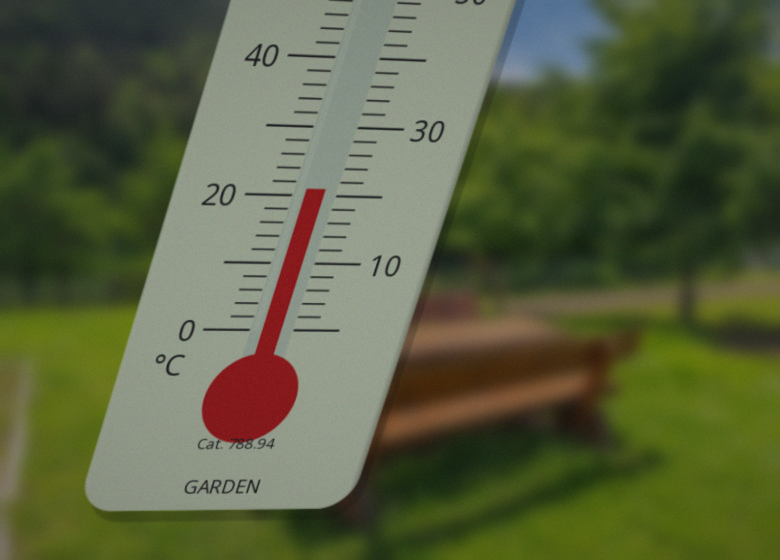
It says 21 °C
